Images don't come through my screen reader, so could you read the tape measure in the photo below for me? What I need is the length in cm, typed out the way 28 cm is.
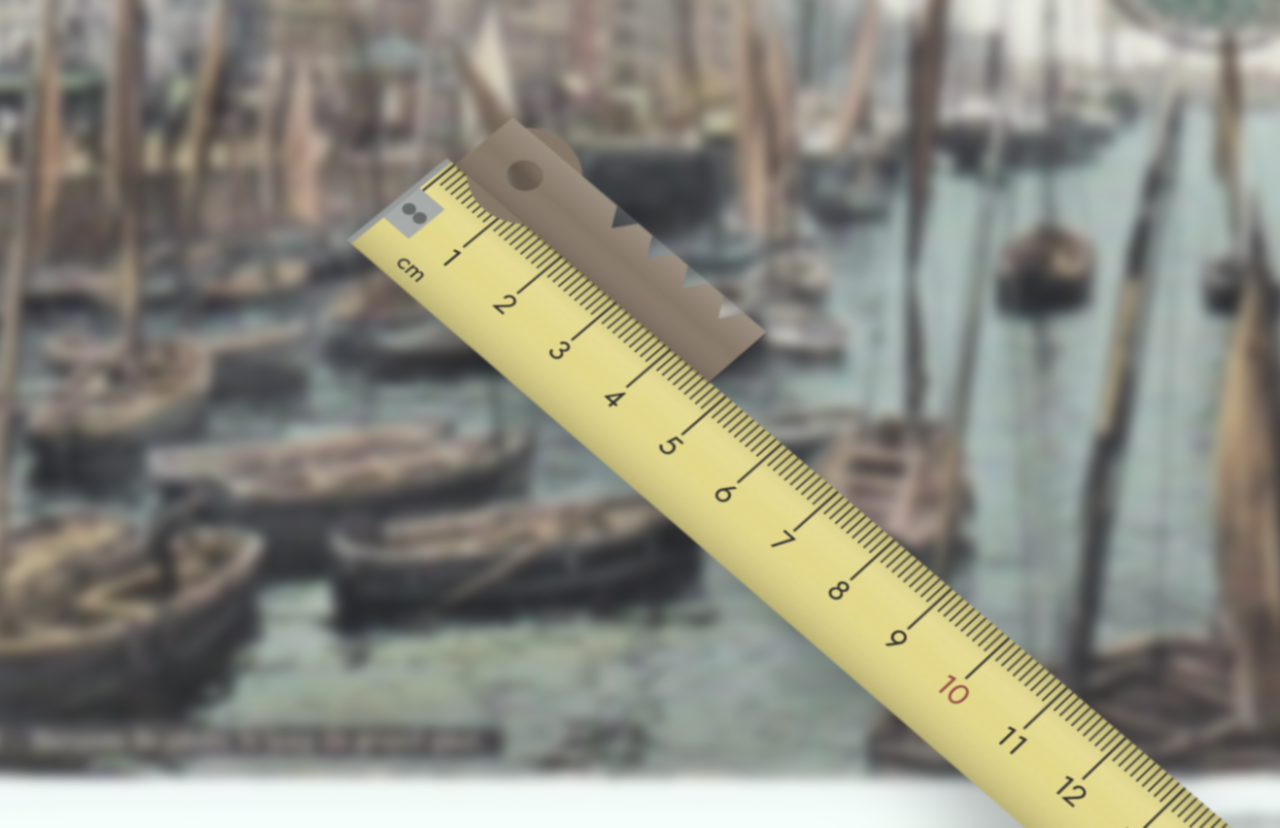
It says 4.7 cm
